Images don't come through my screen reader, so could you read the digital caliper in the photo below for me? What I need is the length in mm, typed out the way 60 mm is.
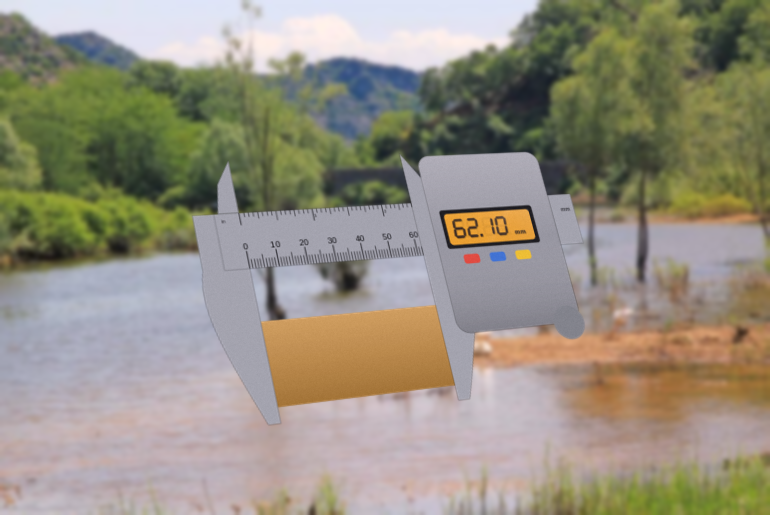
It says 62.10 mm
